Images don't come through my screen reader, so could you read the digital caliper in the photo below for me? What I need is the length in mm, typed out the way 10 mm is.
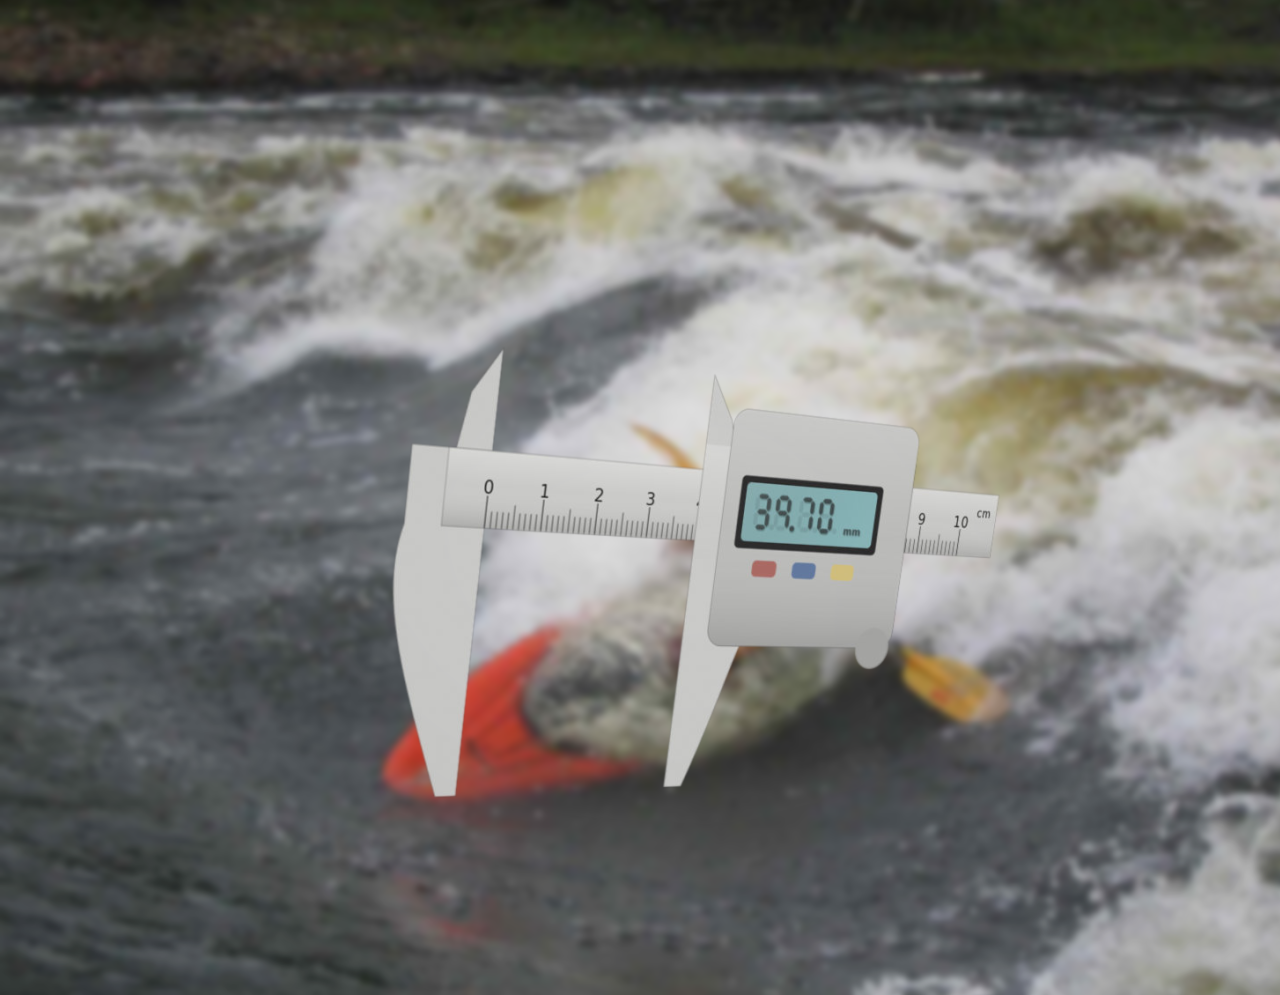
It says 39.70 mm
